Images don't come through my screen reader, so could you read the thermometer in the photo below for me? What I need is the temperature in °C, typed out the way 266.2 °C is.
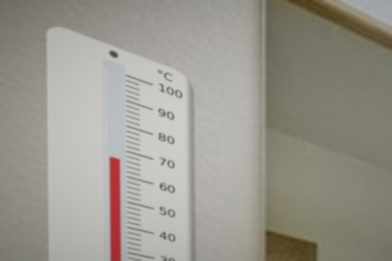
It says 66 °C
